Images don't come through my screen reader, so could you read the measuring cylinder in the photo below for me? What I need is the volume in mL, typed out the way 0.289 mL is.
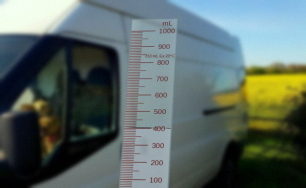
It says 400 mL
